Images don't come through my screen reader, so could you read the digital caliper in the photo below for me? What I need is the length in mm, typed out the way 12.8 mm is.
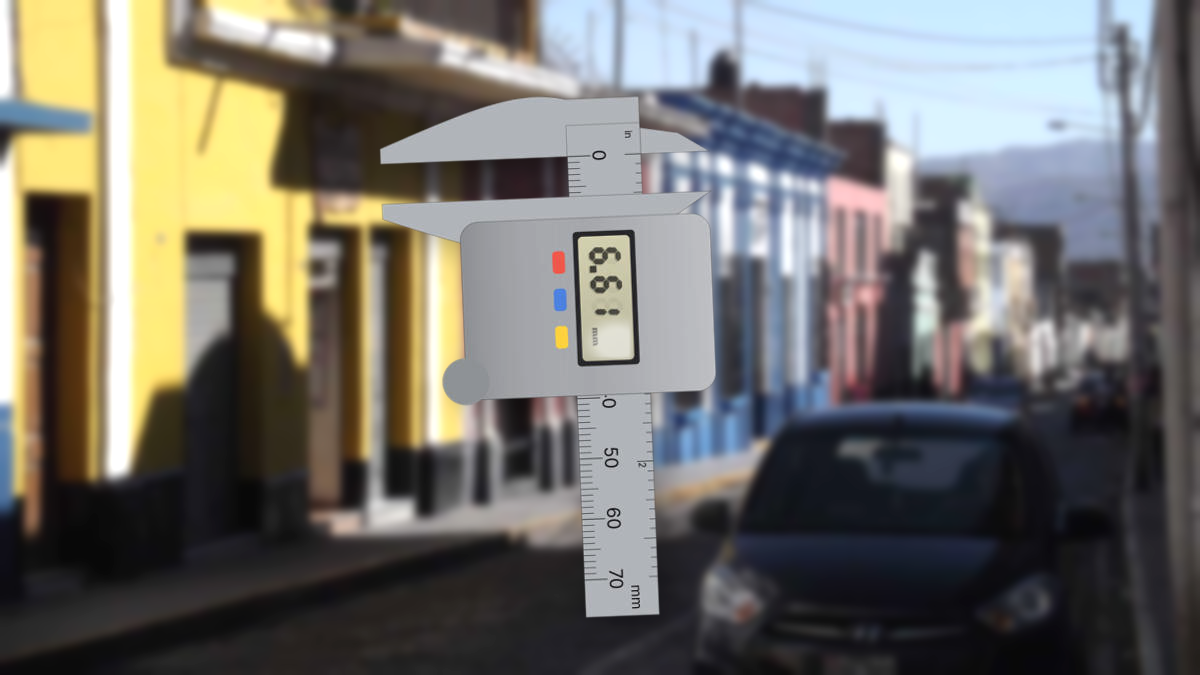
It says 6.61 mm
